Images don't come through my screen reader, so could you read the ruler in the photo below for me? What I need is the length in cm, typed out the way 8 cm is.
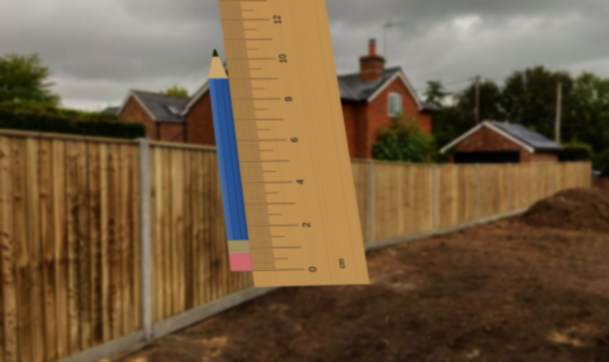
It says 10.5 cm
